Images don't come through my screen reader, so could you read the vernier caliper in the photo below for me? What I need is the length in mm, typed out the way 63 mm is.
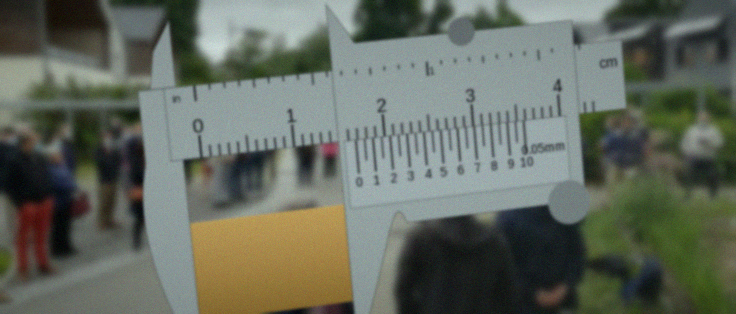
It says 16.8 mm
